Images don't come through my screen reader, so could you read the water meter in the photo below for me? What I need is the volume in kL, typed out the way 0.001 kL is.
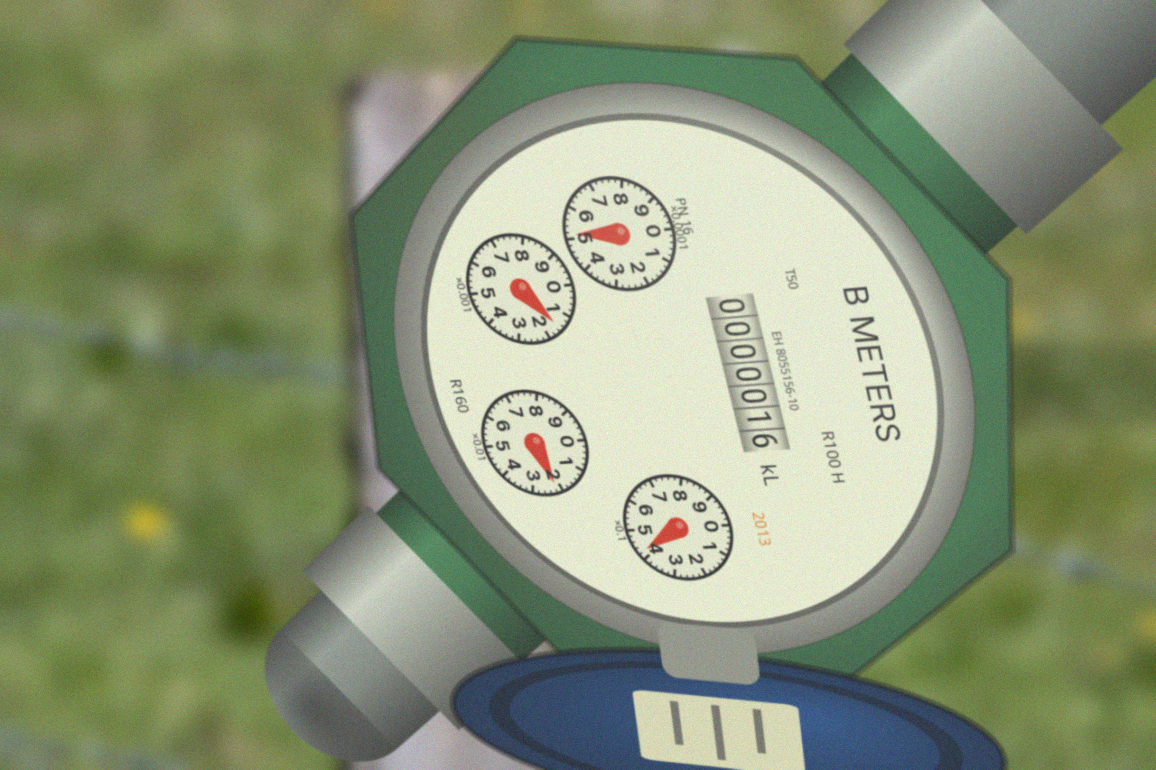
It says 16.4215 kL
